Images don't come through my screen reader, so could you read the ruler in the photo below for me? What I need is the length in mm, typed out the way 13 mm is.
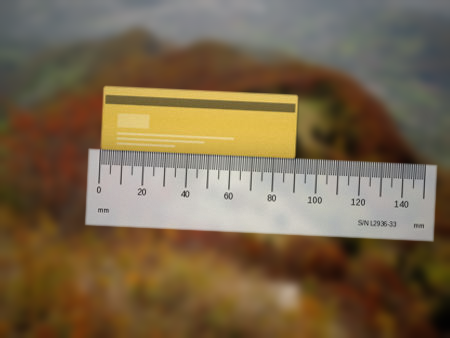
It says 90 mm
